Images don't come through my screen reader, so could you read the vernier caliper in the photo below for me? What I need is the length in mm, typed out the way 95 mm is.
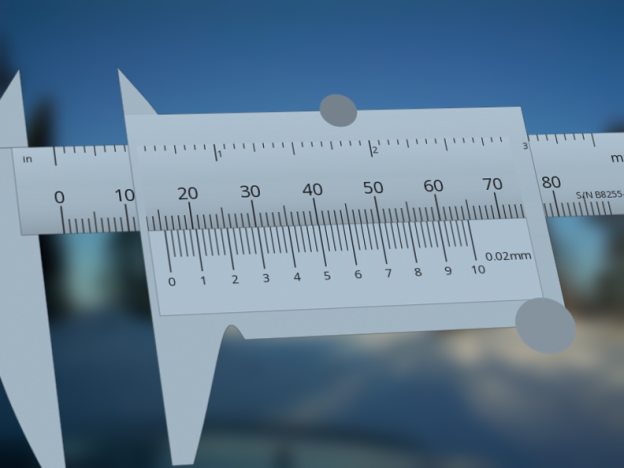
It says 15.6 mm
